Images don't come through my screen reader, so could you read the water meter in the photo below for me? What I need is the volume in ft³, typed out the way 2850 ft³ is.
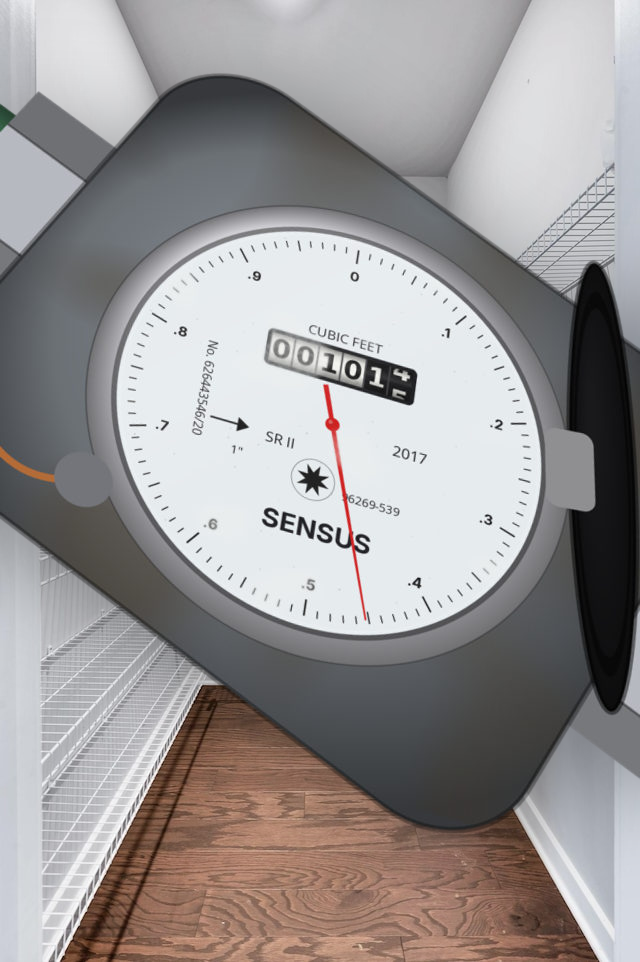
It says 1014.45 ft³
